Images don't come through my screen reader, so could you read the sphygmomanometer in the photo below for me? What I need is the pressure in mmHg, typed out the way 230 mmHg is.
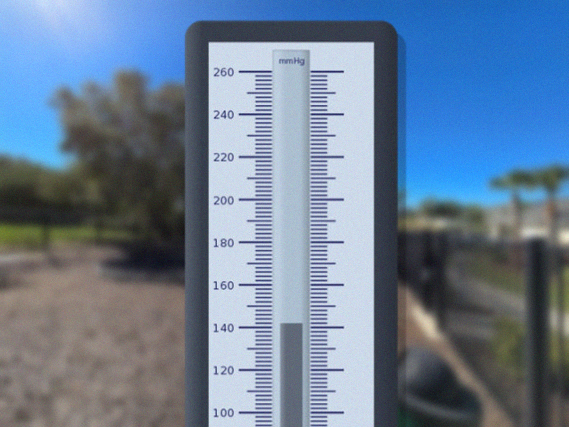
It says 142 mmHg
